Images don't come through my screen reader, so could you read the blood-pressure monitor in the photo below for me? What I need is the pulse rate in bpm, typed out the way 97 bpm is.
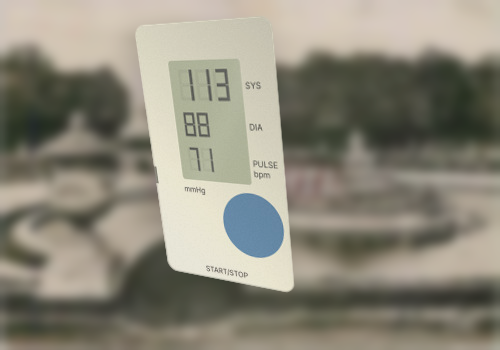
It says 71 bpm
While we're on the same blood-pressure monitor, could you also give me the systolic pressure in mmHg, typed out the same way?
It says 113 mmHg
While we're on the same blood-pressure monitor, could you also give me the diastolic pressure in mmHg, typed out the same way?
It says 88 mmHg
